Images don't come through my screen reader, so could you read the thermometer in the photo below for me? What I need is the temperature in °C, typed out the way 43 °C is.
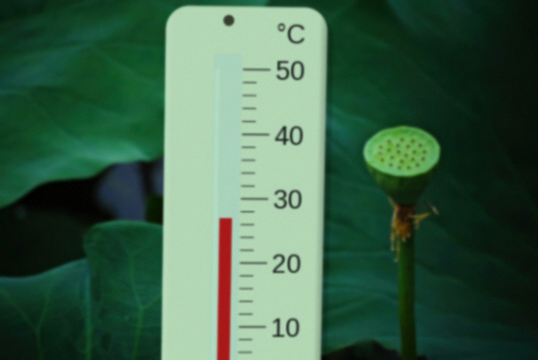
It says 27 °C
